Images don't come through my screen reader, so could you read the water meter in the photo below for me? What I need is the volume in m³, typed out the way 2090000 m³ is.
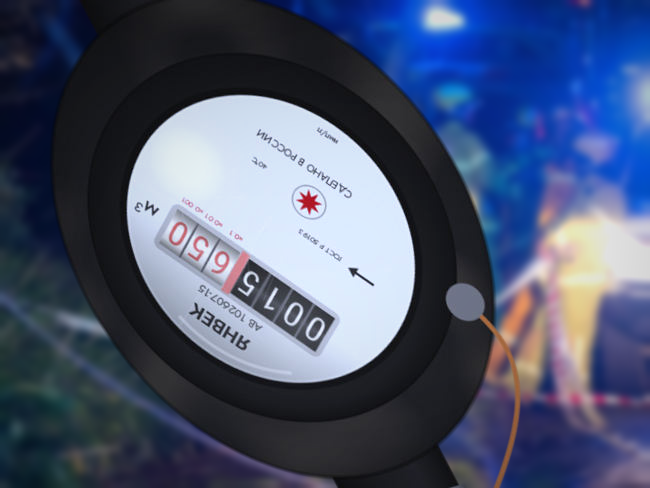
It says 15.650 m³
